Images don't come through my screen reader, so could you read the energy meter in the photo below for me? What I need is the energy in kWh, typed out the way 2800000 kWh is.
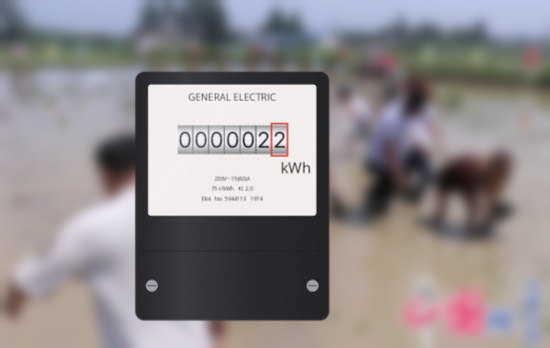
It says 2.2 kWh
